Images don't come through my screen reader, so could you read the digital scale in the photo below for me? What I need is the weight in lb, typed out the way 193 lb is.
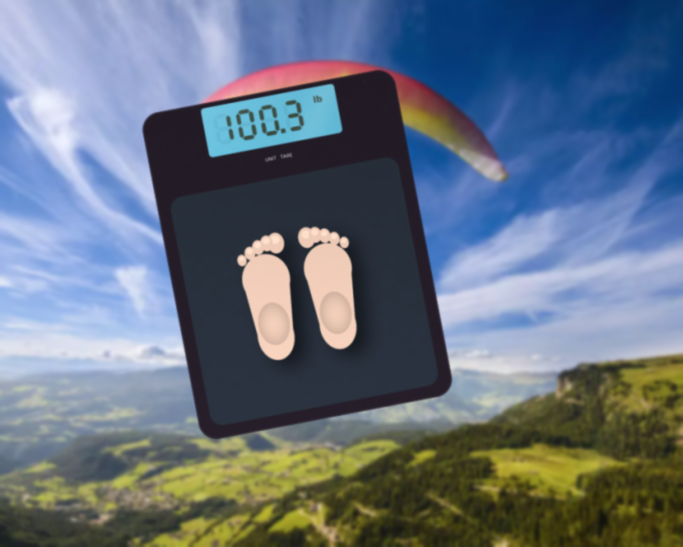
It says 100.3 lb
